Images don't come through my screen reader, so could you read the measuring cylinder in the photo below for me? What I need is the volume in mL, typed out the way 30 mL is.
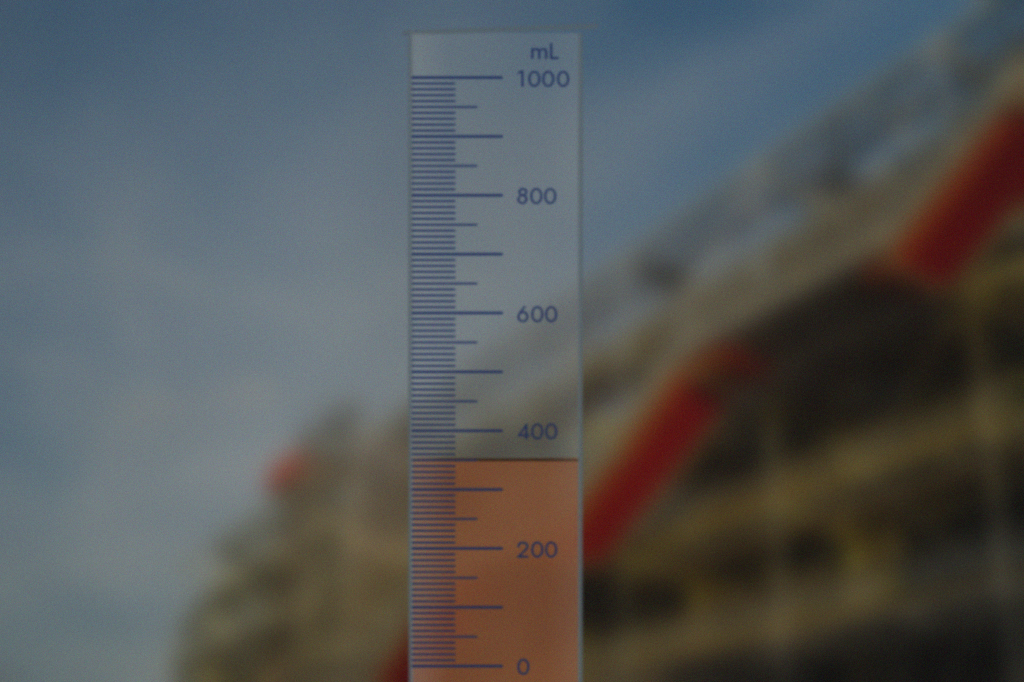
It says 350 mL
